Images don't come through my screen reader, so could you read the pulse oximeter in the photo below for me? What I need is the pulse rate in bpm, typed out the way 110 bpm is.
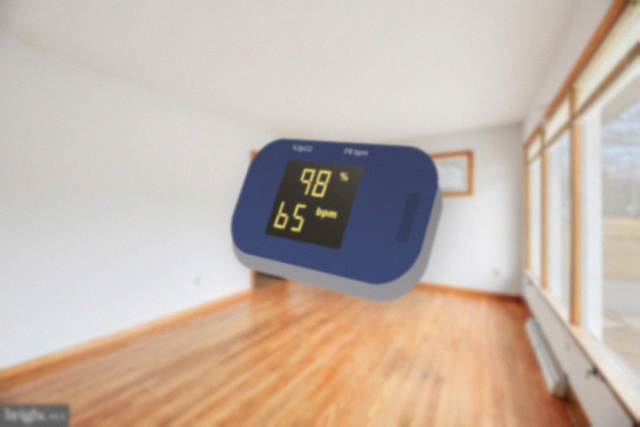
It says 65 bpm
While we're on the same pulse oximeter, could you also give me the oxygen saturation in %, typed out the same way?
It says 98 %
